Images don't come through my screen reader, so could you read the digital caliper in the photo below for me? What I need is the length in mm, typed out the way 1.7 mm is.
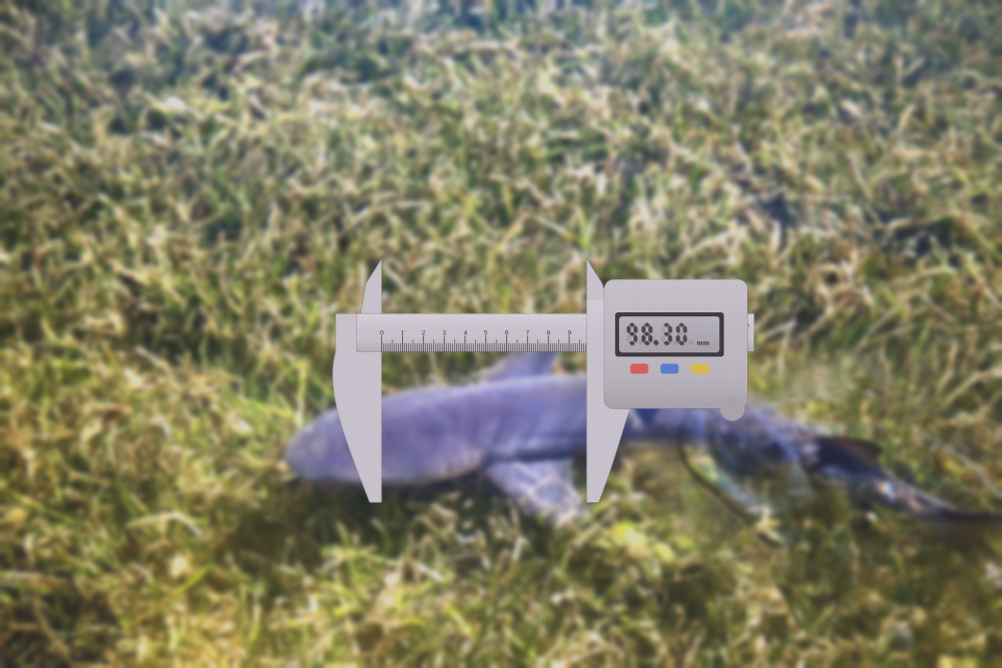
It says 98.30 mm
